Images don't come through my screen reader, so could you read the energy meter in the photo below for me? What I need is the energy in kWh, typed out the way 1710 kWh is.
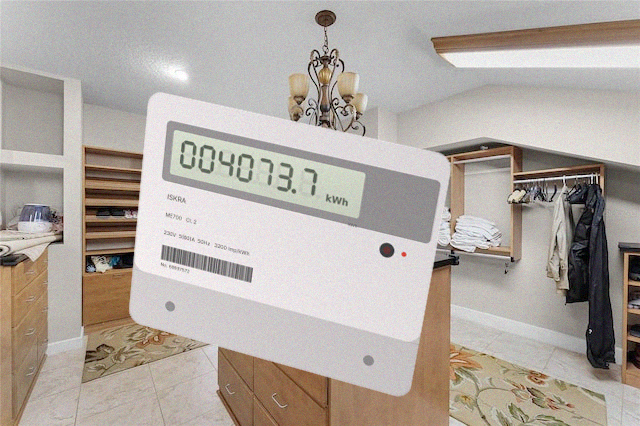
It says 4073.7 kWh
